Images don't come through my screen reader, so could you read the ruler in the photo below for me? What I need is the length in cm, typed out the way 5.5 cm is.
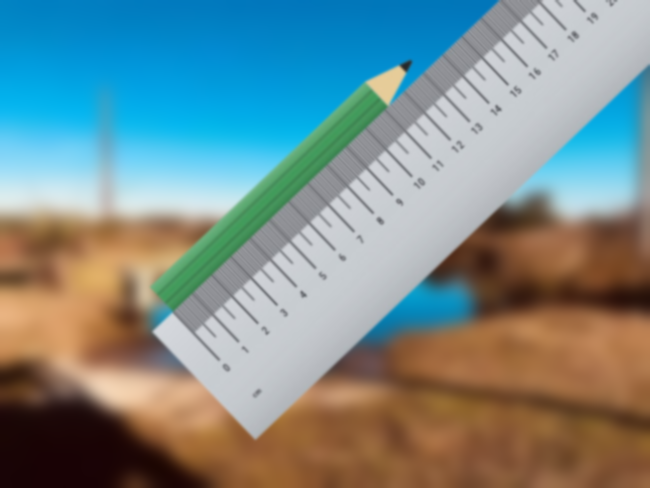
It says 13 cm
